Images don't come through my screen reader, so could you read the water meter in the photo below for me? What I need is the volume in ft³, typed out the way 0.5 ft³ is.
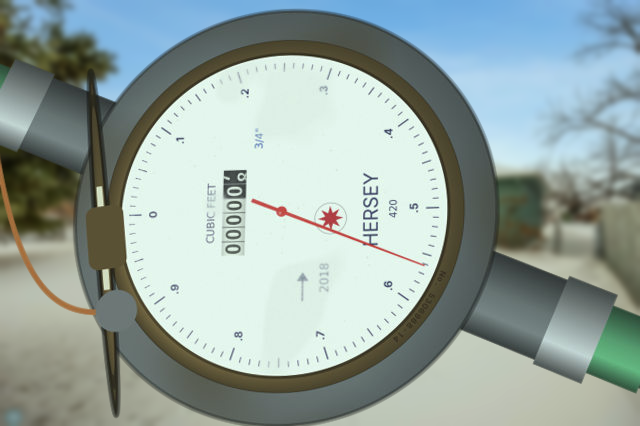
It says 7.56 ft³
